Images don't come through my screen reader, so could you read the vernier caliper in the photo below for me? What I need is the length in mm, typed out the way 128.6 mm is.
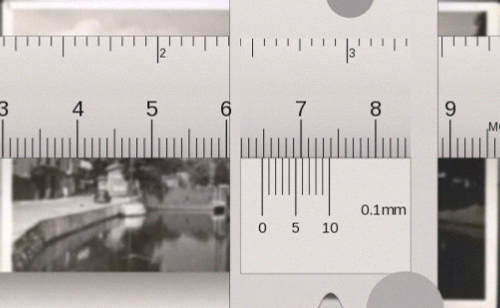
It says 64.8 mm
